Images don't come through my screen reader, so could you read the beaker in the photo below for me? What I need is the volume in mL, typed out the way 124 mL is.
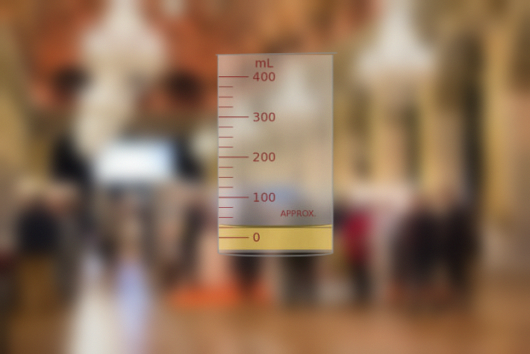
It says 25 mL
